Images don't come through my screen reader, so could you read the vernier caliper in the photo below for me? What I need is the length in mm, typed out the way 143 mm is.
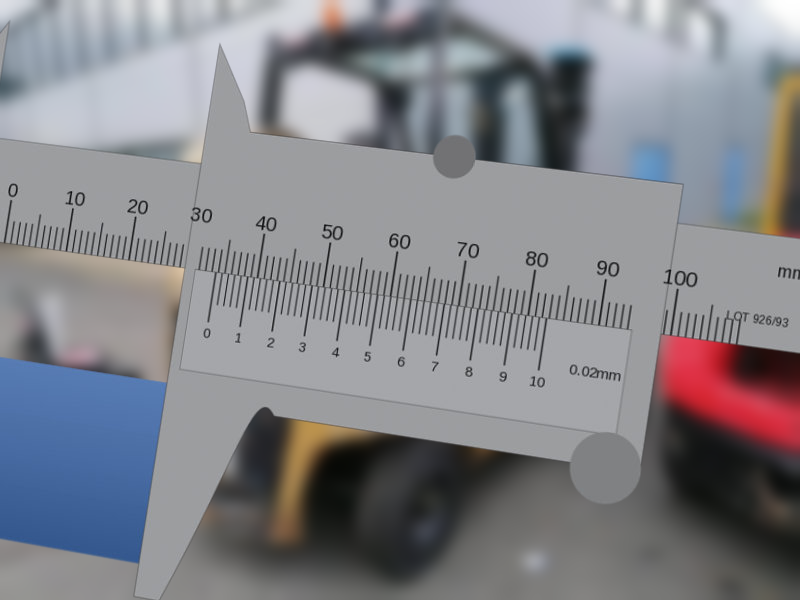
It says 33.6 mm
